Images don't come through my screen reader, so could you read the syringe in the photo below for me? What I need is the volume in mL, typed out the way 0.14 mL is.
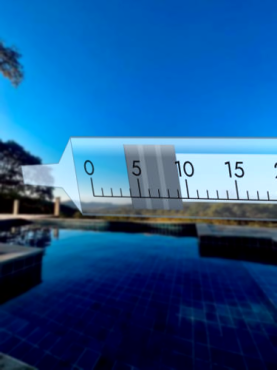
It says 4 mL
